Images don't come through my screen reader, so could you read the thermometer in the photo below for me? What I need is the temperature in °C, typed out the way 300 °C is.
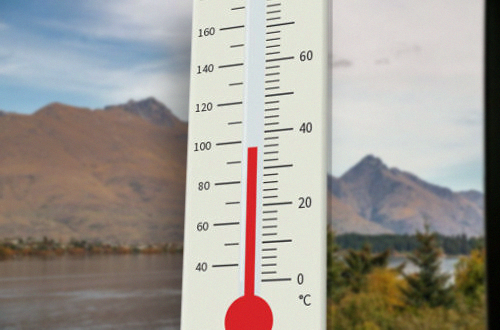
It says 36 °C
